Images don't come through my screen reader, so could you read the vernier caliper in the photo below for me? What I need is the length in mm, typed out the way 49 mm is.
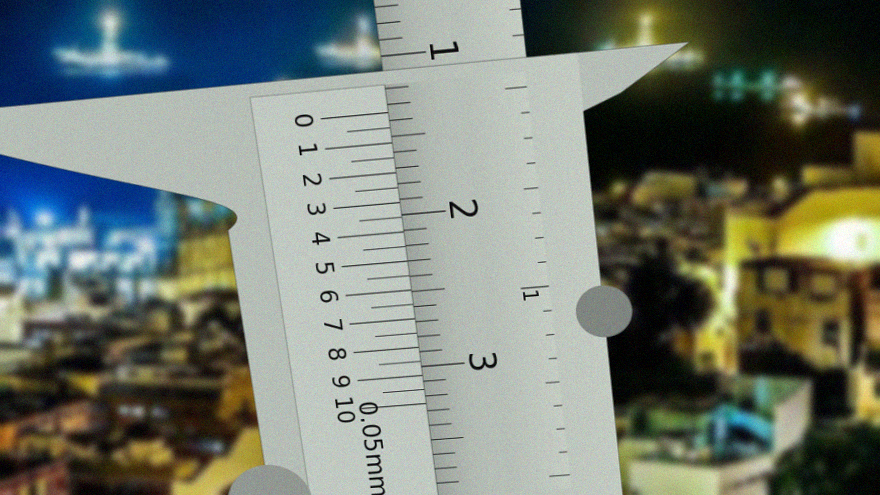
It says 13.5 mm
